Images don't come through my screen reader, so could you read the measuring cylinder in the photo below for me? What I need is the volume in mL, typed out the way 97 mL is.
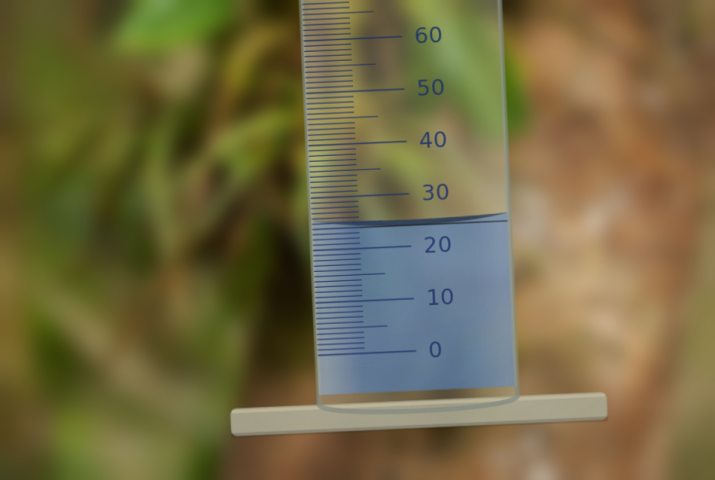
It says 24 mL
